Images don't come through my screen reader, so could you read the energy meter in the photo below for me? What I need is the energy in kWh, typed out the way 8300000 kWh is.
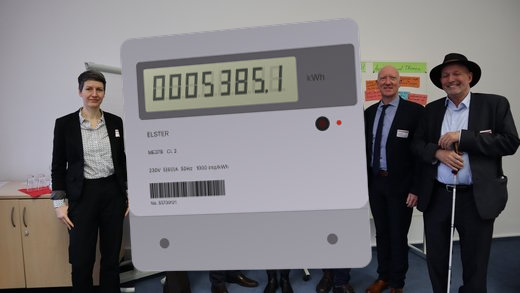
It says 5385.1 kWh
